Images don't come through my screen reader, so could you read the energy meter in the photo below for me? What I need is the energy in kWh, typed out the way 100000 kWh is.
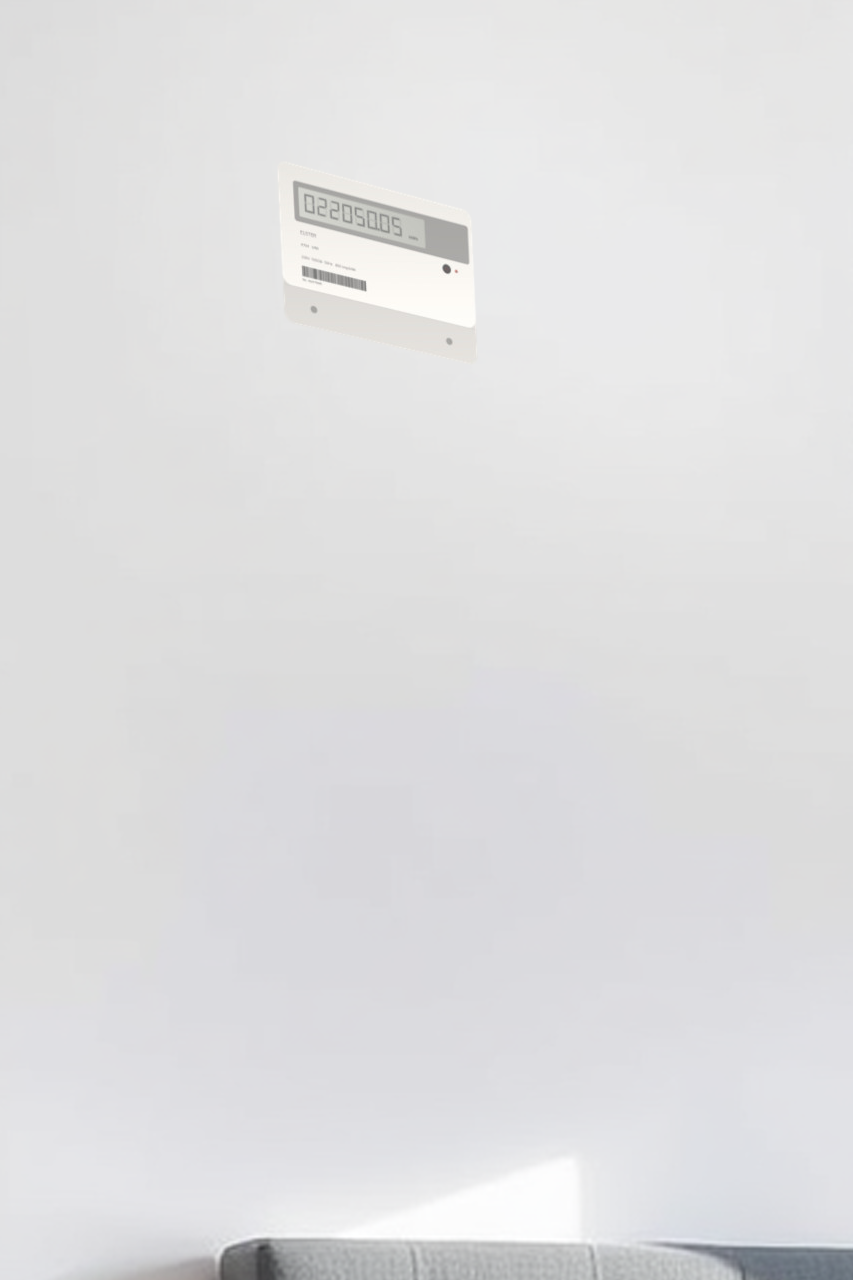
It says 22050.05 kWh
